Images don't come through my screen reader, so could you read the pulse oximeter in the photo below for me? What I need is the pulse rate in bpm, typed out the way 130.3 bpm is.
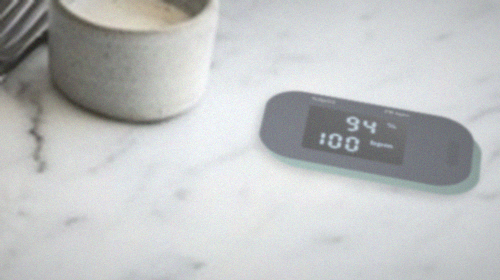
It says 100 bpm
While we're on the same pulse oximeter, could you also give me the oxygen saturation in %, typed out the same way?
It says 94 %
